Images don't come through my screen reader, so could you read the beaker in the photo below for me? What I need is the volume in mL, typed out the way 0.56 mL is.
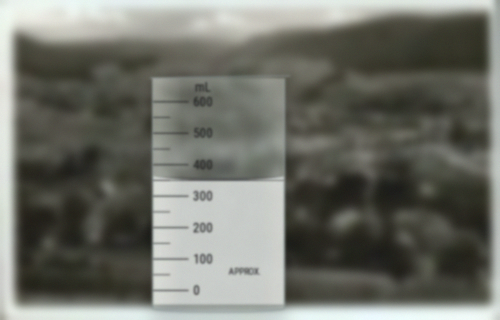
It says 350 mL
